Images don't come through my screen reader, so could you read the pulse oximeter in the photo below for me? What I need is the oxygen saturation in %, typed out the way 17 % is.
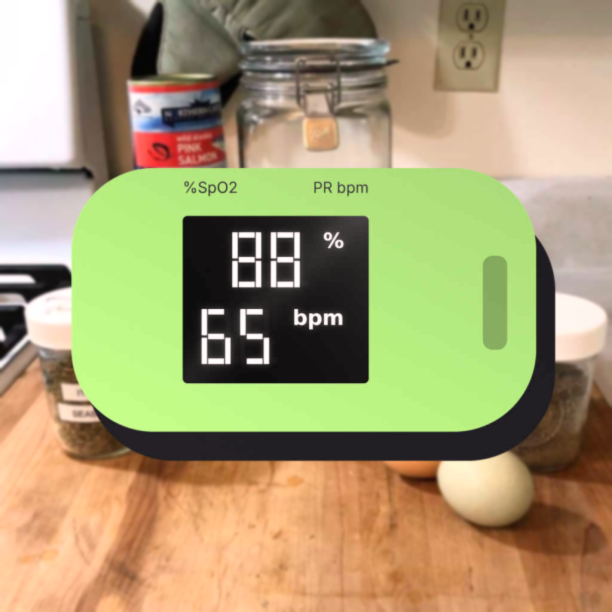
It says 88 %
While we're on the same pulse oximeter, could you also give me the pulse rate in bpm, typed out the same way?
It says 65 bpm
